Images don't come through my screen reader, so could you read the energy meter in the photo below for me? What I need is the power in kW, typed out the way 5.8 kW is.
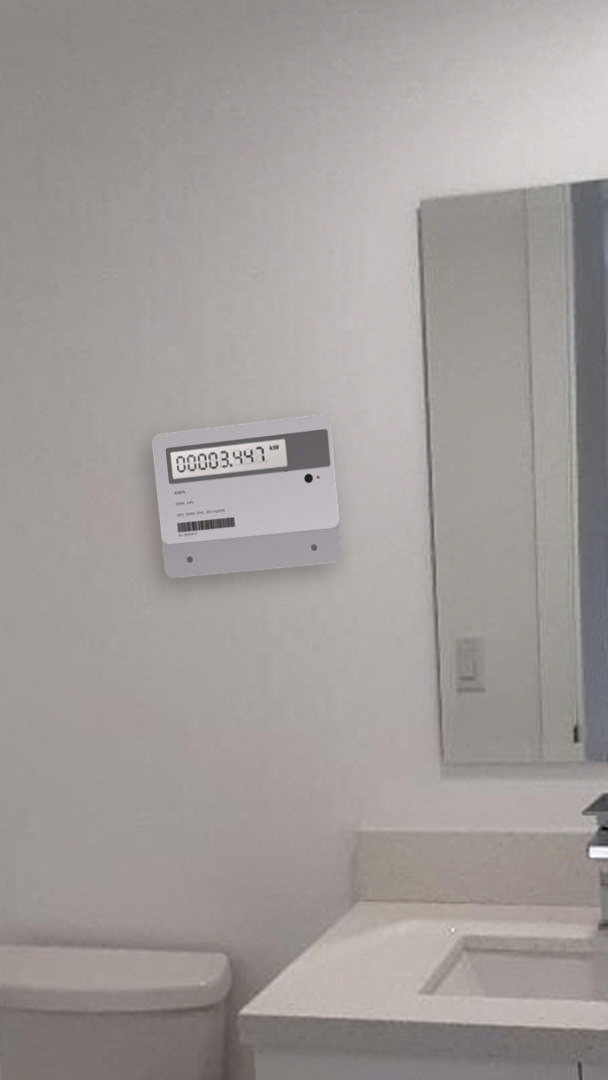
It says 3.447 kW
